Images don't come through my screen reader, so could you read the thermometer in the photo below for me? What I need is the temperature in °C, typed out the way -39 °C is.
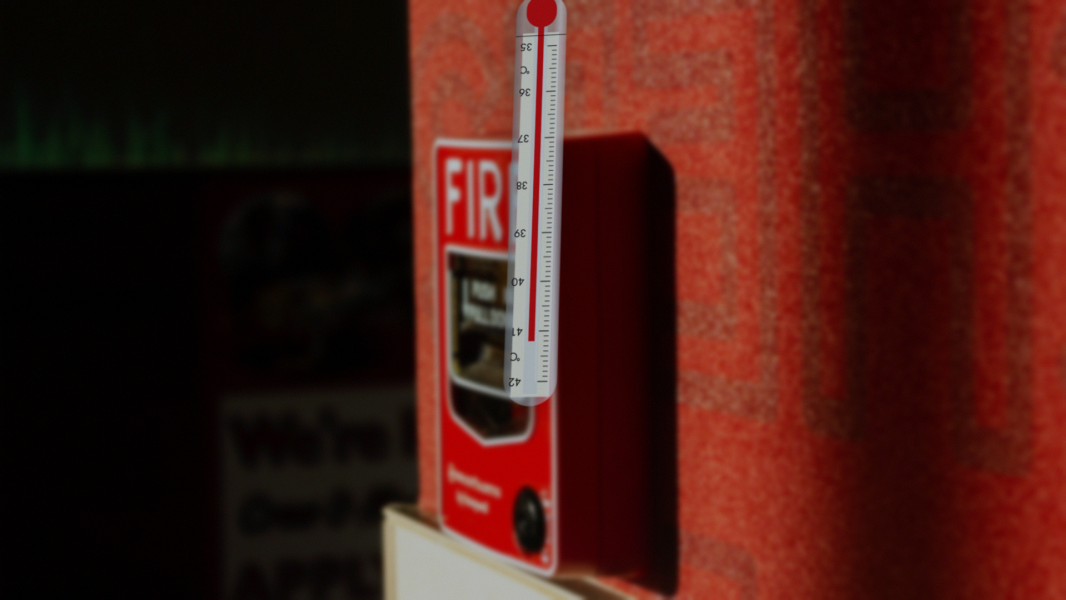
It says 41.2 °C
